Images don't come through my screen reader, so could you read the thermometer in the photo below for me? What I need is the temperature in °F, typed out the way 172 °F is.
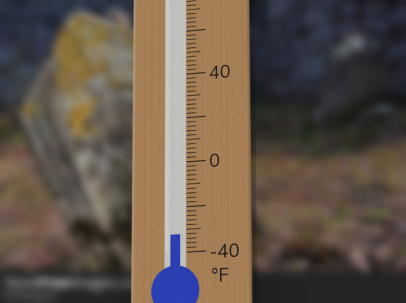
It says -32 °F
